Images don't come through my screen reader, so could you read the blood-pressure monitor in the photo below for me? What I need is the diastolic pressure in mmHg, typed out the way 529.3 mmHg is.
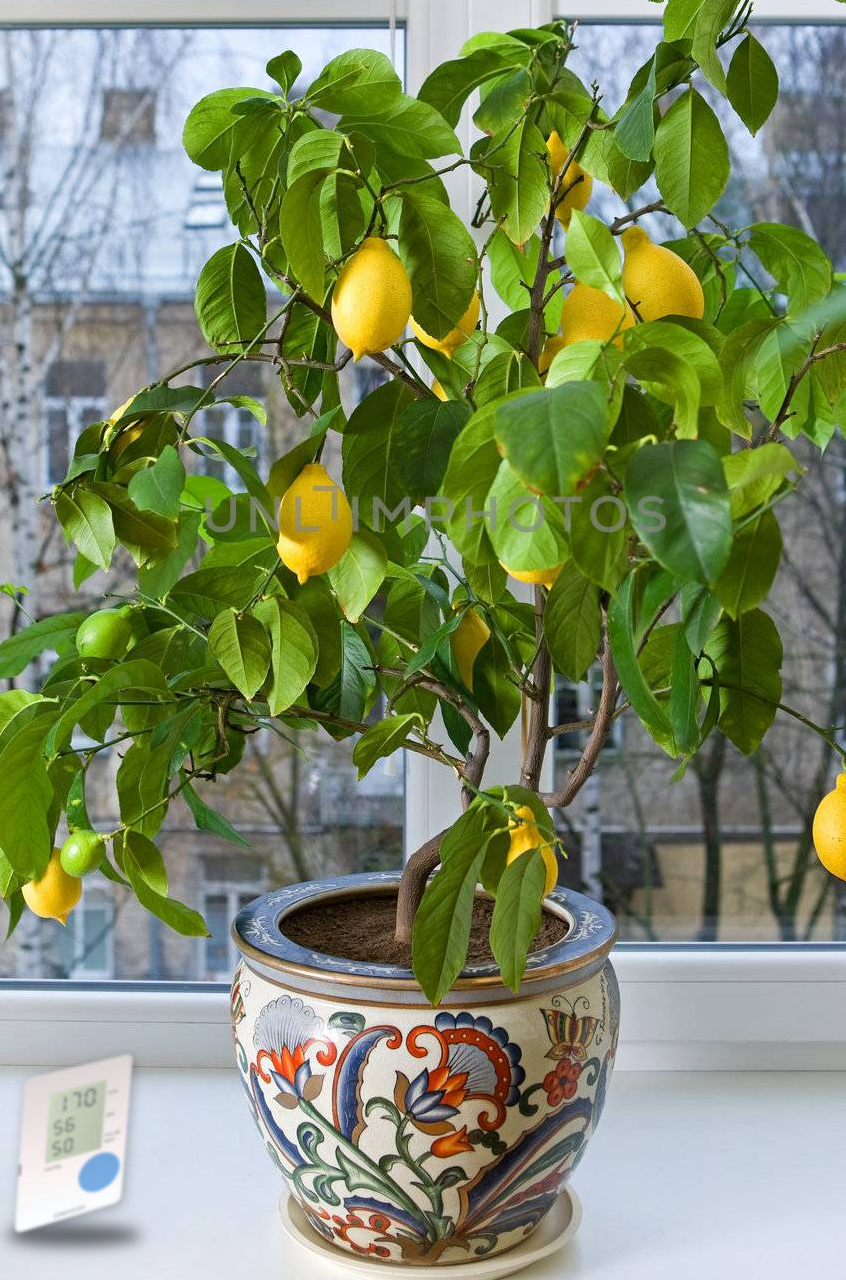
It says 56 mmHg
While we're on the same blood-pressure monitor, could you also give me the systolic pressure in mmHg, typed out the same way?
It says 170 mmHg
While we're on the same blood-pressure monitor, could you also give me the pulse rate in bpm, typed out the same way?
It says 50 bpm
